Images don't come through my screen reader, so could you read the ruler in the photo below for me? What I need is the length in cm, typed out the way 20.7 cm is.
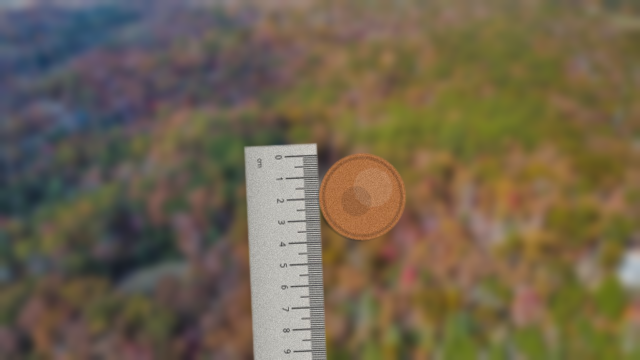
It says 4 cm
